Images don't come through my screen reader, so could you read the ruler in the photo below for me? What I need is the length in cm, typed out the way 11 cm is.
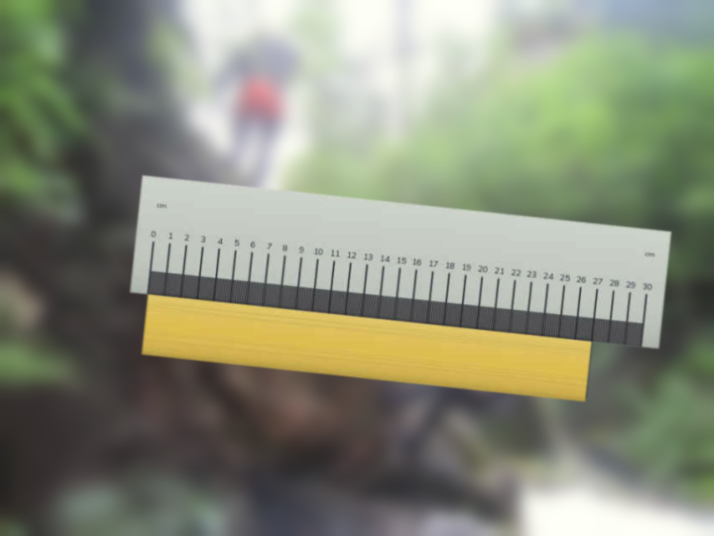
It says 27 cm
